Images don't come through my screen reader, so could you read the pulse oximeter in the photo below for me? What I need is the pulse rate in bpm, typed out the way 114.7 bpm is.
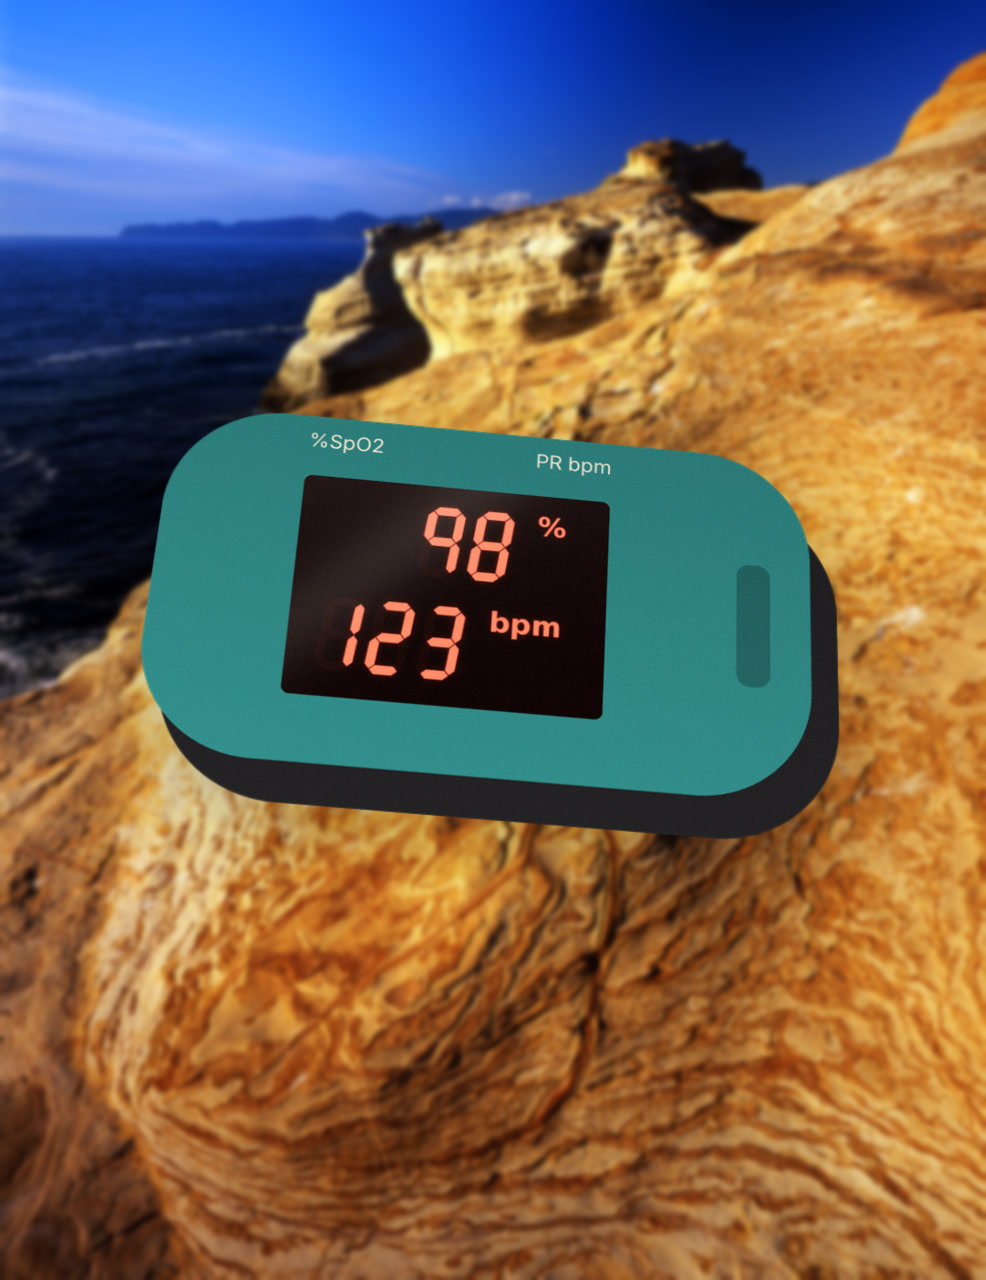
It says 123 bpm
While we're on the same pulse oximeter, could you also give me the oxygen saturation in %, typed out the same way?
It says 98 %
